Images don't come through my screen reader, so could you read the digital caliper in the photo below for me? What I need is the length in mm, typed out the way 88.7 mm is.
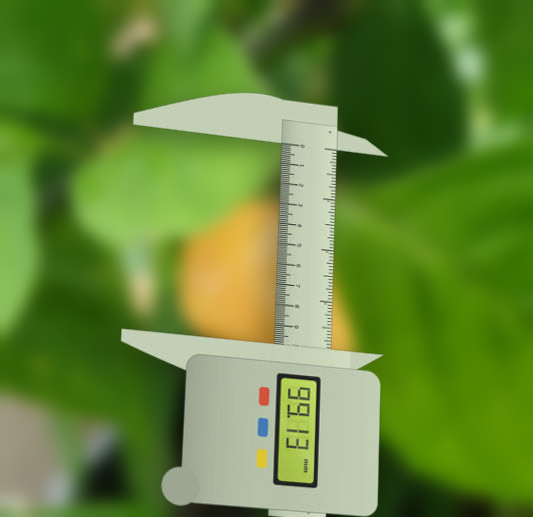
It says 99.13 mm
